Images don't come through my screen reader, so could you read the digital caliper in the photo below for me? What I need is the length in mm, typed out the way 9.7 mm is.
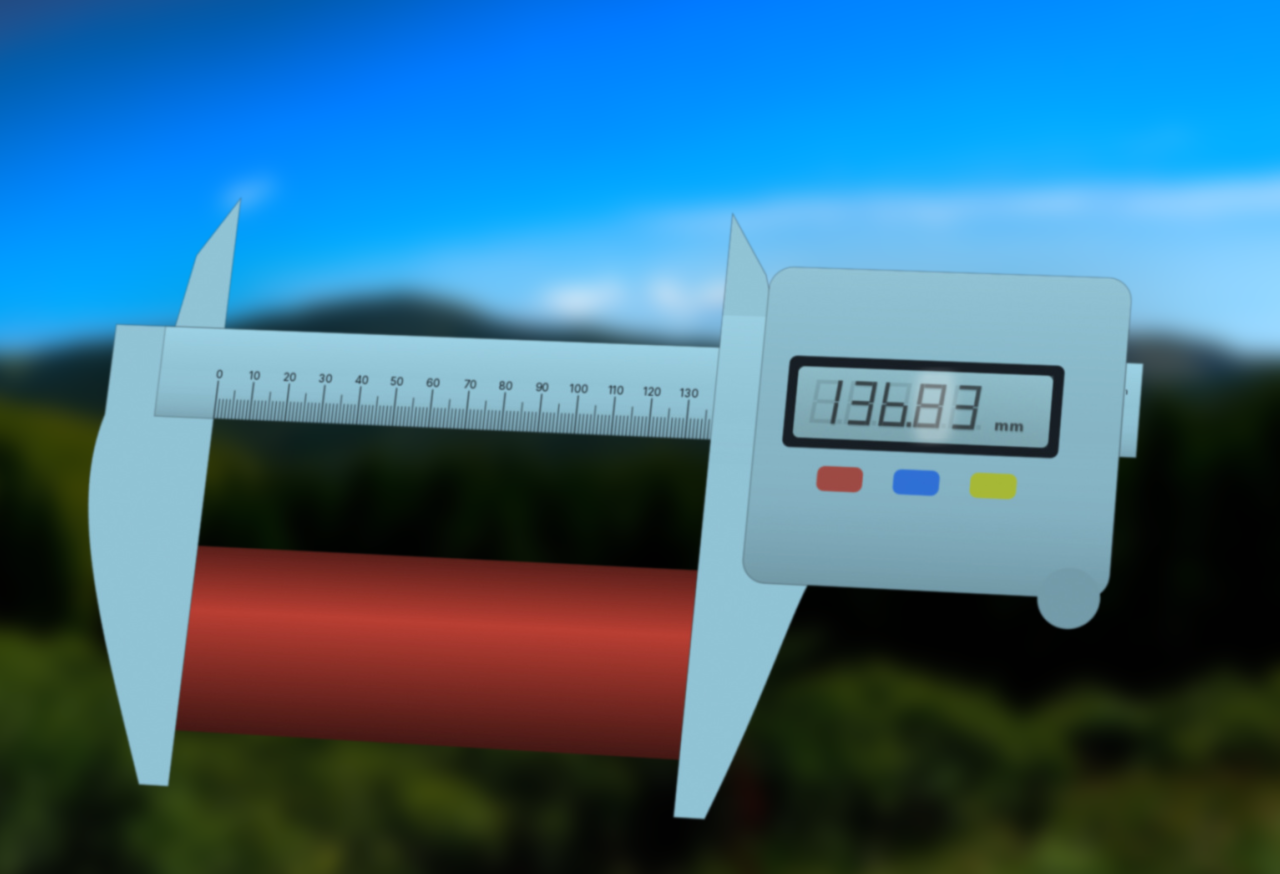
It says 136.83 mm
